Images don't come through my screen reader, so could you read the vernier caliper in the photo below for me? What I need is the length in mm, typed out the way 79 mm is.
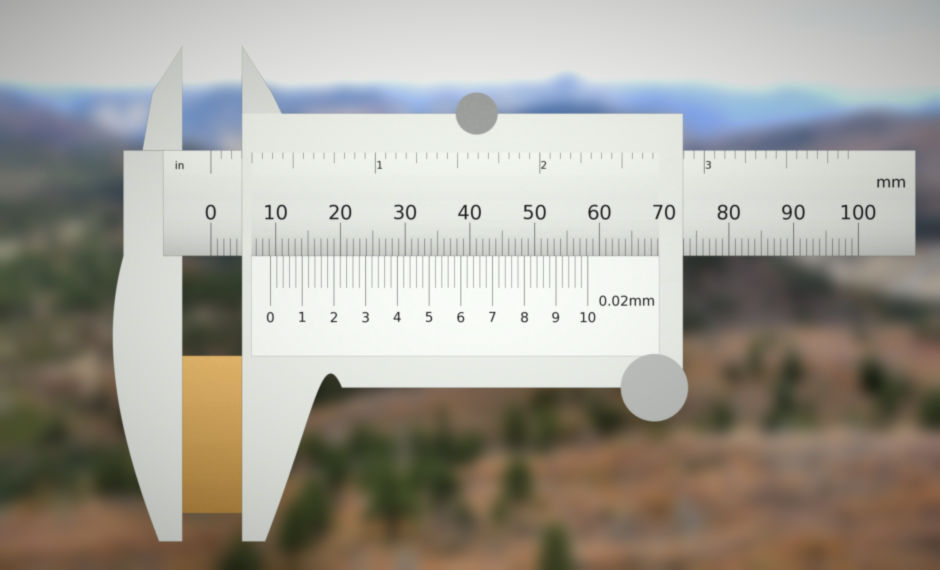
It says 9.2 mm
